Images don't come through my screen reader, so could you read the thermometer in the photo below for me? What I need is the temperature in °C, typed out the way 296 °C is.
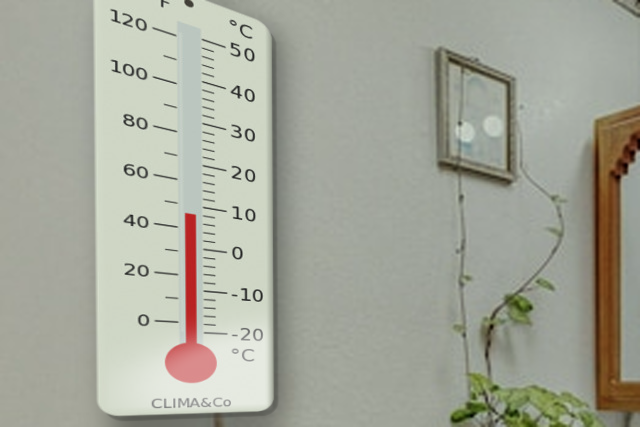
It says 8 °C
